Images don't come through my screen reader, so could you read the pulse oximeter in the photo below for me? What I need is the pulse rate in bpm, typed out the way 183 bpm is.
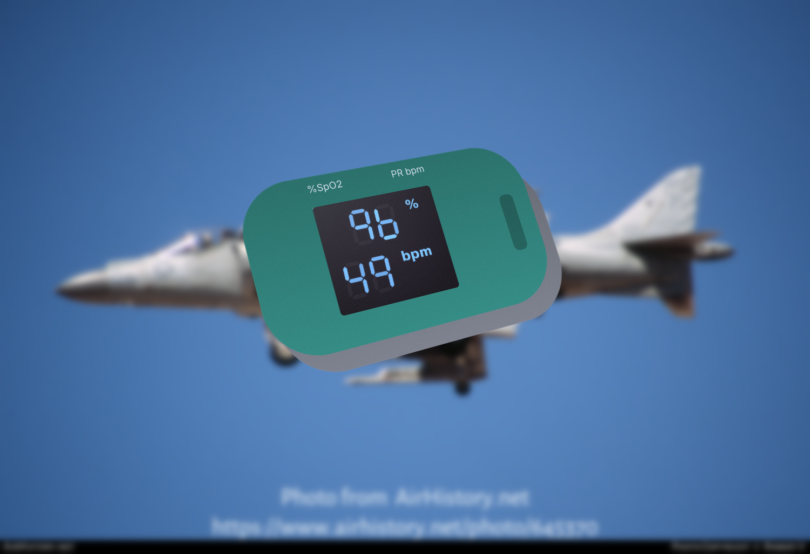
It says 49 bpm
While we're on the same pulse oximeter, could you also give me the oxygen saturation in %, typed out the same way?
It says 96 %
